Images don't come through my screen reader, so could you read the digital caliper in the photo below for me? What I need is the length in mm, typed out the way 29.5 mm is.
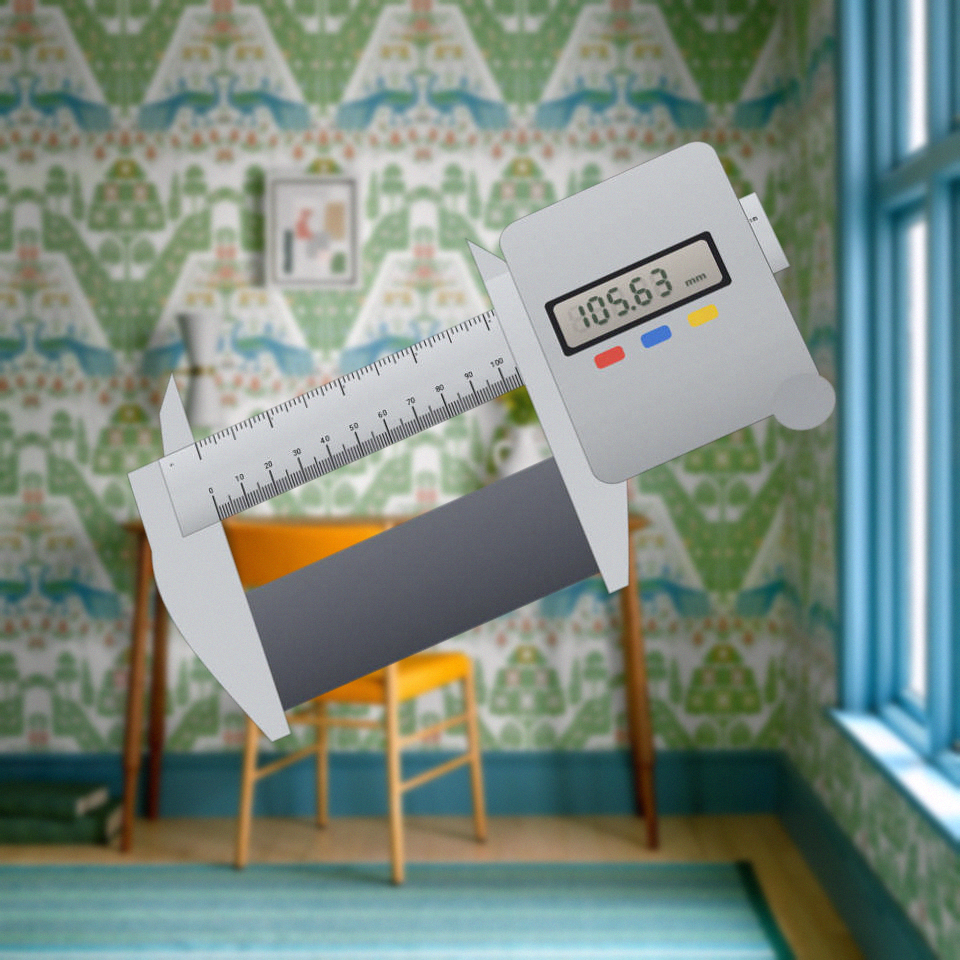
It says 105.63 mm
